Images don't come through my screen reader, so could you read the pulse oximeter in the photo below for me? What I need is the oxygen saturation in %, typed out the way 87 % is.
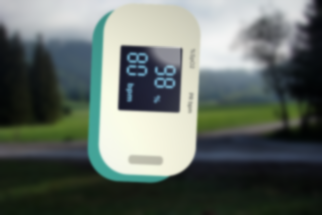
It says 98 %
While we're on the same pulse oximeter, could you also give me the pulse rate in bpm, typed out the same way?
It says 80 bpm
